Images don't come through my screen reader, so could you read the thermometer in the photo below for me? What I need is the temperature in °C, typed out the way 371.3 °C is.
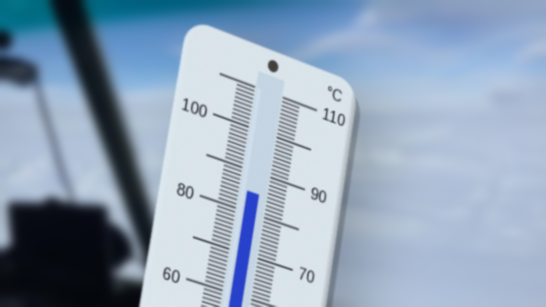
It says 85 °C
